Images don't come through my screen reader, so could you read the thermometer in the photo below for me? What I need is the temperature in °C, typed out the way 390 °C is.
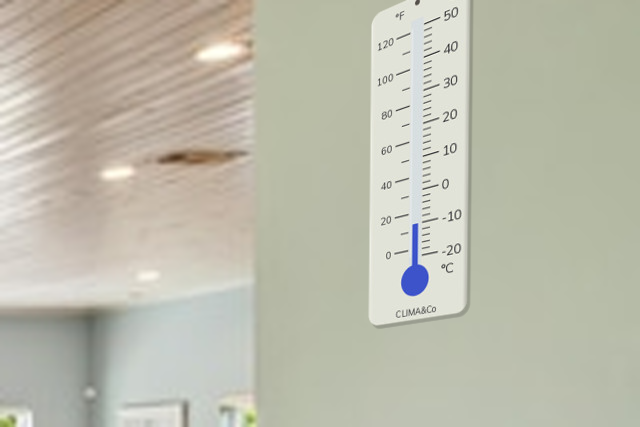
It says -10 °C
